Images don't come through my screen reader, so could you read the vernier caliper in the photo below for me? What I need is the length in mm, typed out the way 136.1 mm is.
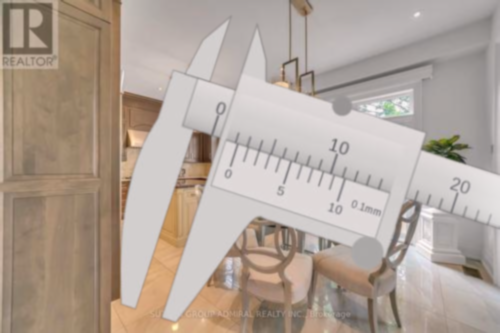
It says 2.2 mm
